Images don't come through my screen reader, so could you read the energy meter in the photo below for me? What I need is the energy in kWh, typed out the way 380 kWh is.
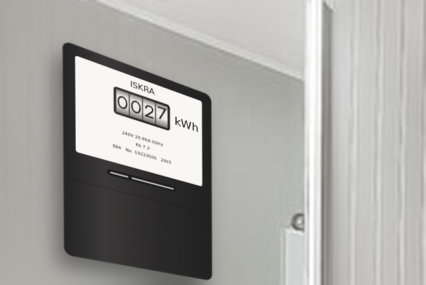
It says 27 kWh
